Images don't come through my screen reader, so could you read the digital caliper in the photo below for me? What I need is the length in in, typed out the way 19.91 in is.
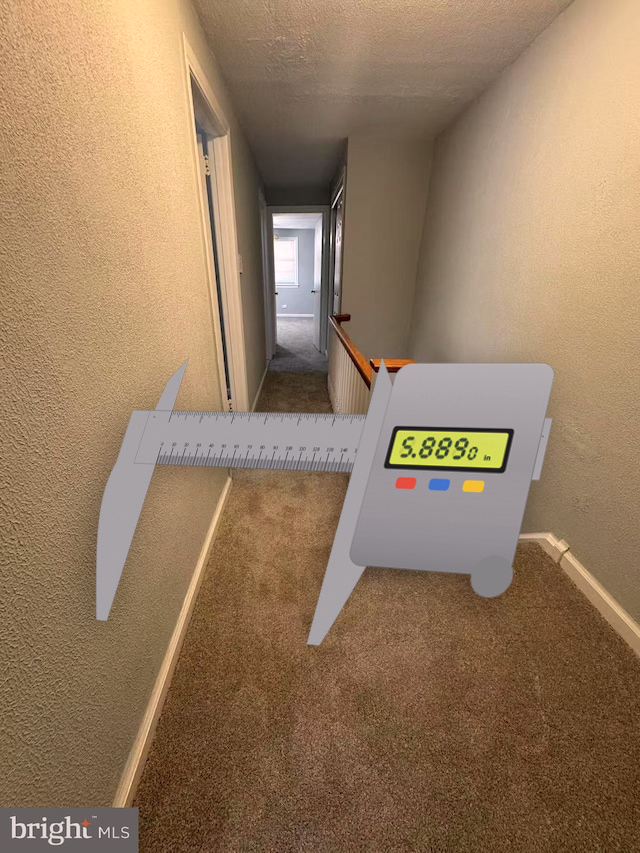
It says 5.8890 in
